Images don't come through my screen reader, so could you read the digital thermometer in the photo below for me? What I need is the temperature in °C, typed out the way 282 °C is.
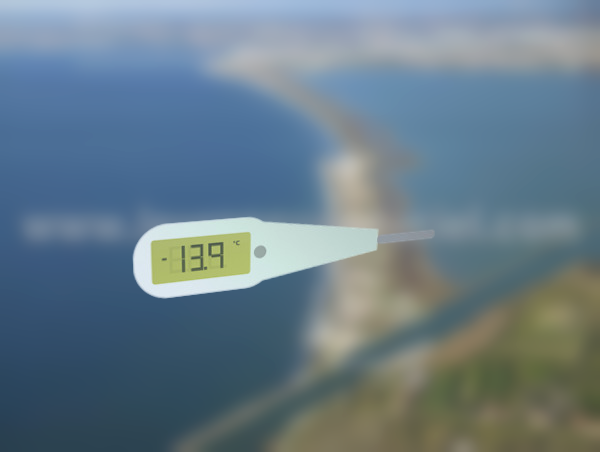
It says -13.9 °C
